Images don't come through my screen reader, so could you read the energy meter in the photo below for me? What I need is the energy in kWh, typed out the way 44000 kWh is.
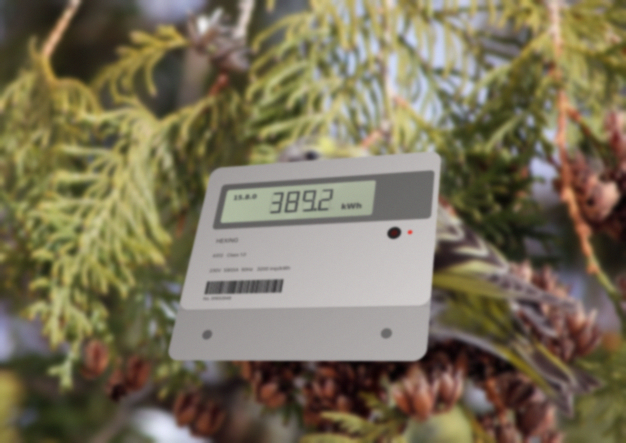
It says 389.2 kWh
